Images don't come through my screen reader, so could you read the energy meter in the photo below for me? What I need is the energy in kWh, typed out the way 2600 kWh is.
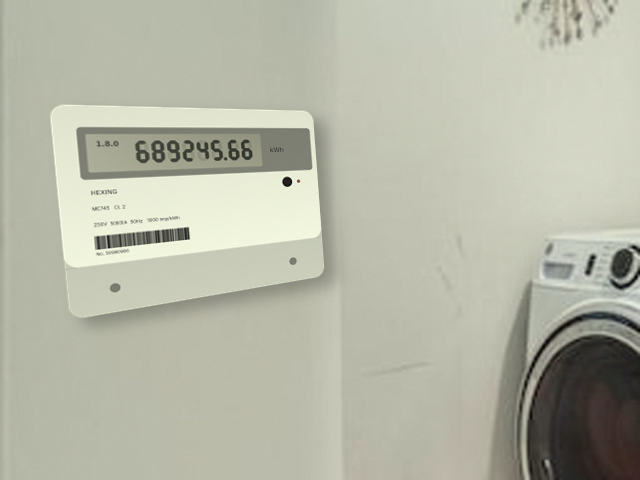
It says 689245.66 kWh
